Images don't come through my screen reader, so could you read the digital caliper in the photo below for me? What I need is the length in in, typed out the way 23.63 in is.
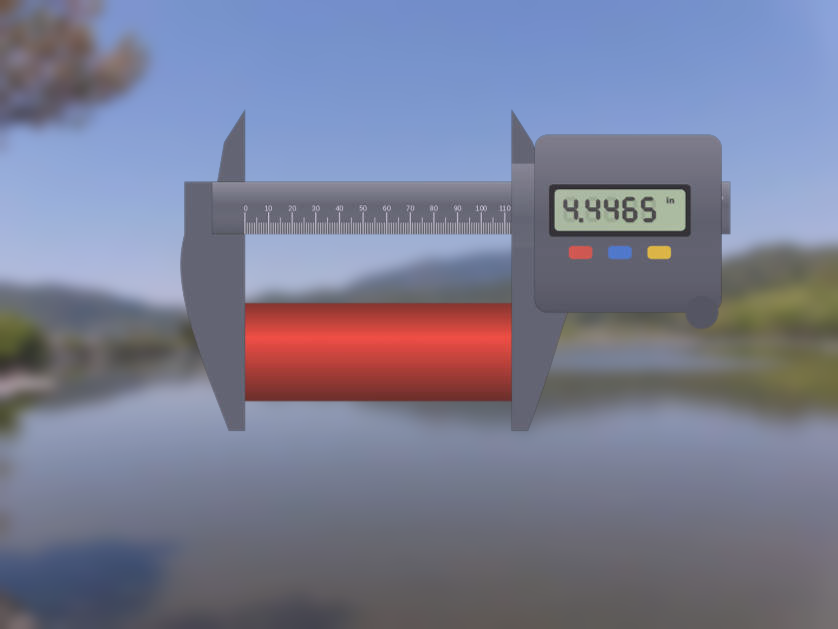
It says 4.4465 in
